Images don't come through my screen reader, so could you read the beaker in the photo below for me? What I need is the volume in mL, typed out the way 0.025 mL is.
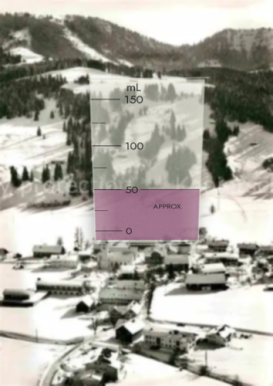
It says 50 mL
